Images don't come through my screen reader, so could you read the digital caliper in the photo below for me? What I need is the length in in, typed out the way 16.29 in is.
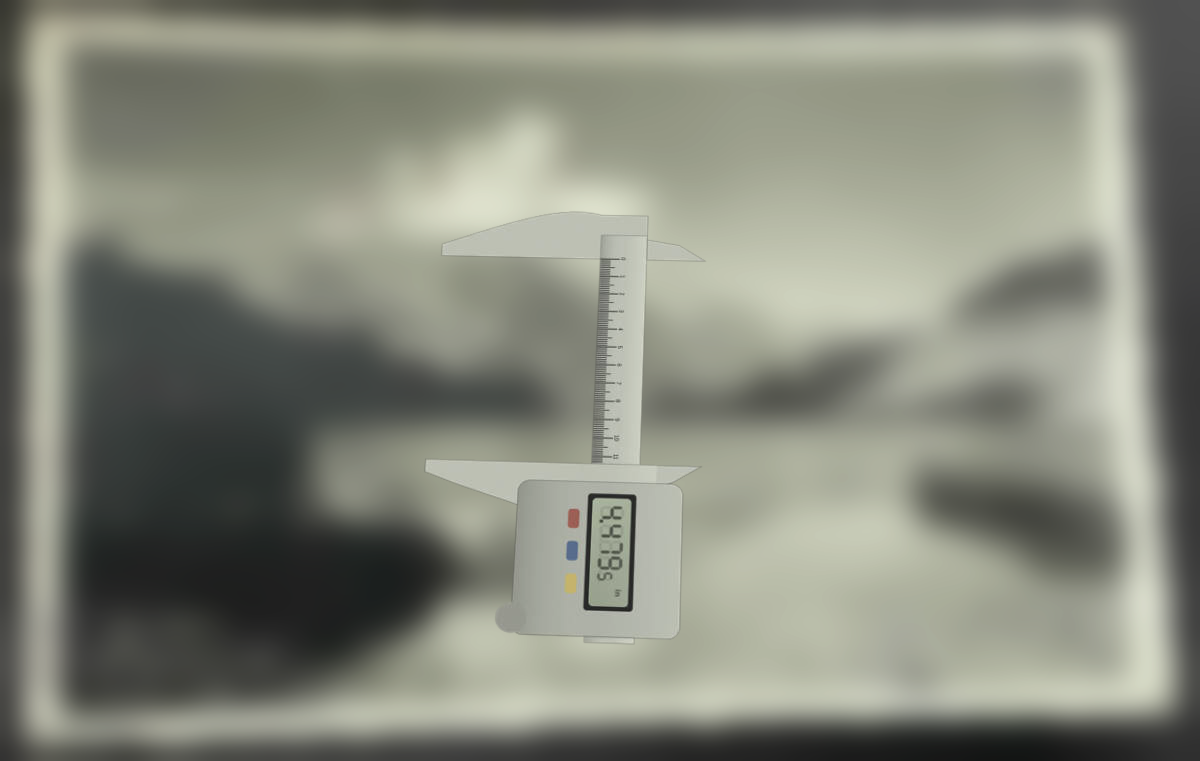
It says 4.4795 in
